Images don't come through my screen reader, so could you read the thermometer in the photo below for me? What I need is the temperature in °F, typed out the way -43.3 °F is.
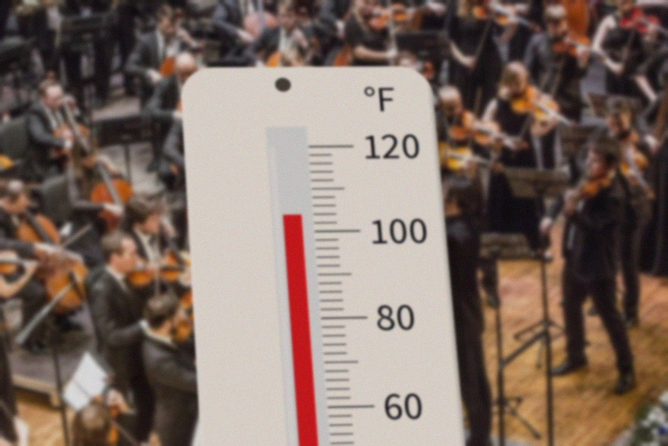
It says 104 °F
